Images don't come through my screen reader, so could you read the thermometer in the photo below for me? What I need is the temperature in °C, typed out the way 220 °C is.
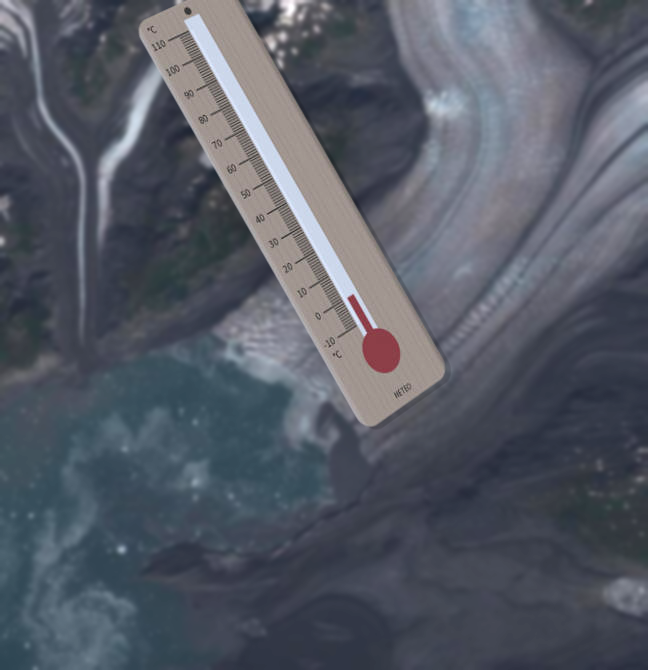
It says 0 °C
